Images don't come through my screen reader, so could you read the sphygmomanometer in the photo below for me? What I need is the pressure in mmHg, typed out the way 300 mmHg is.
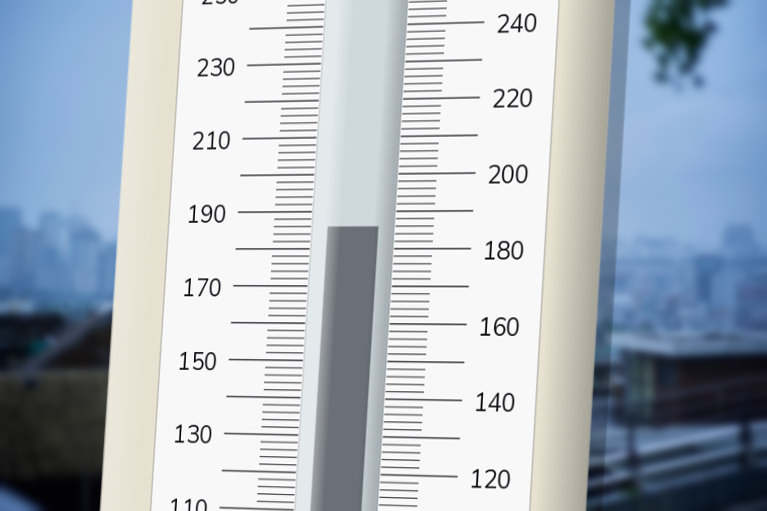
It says 186 mmHg
